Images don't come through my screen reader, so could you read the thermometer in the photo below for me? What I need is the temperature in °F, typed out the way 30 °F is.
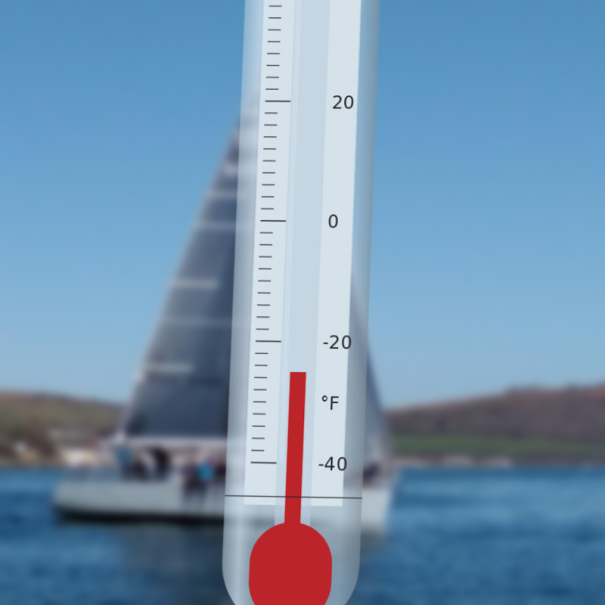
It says -25 °F
